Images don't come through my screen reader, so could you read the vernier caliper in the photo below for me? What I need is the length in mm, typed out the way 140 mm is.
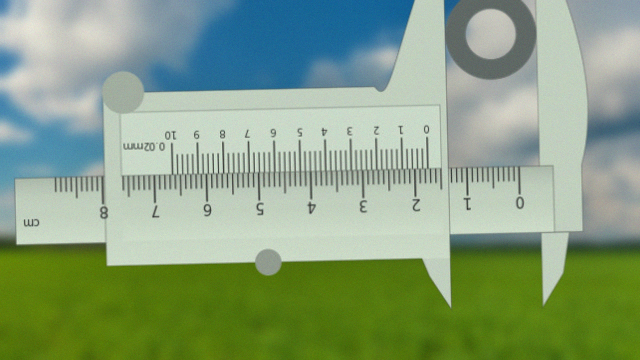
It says 17.5 mm
